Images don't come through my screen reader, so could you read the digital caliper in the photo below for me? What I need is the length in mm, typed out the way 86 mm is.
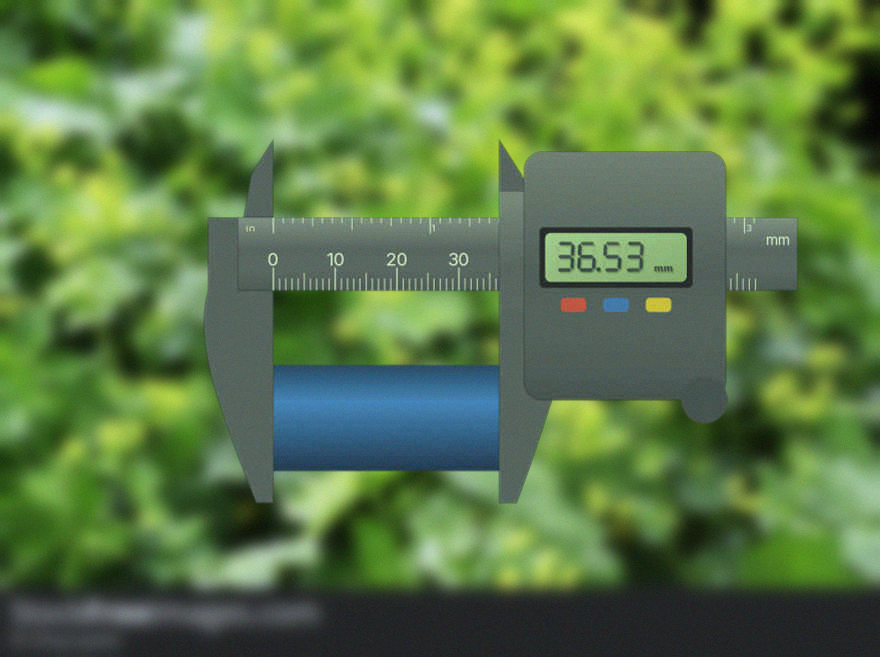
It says 36.53 mm
